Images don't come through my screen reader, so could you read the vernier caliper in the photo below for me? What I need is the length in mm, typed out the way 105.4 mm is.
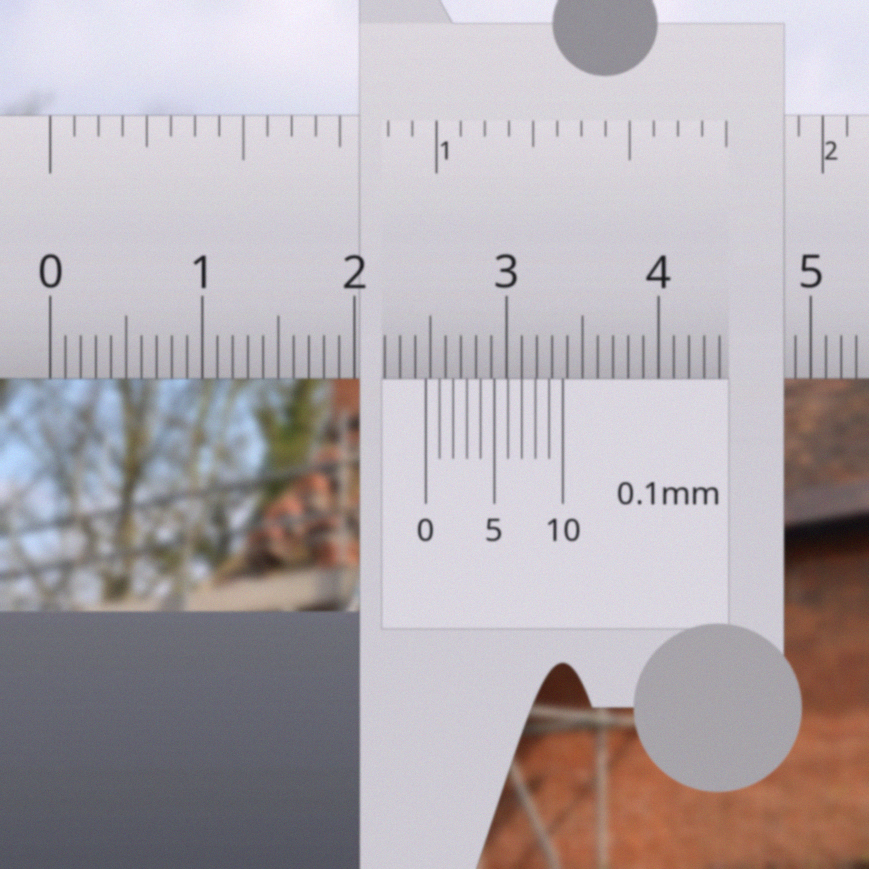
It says 24.7 mm
